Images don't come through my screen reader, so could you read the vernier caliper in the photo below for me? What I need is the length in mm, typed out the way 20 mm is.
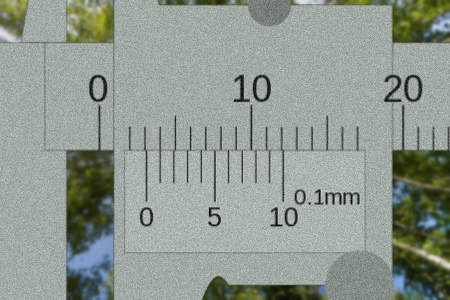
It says 3.1 mm
